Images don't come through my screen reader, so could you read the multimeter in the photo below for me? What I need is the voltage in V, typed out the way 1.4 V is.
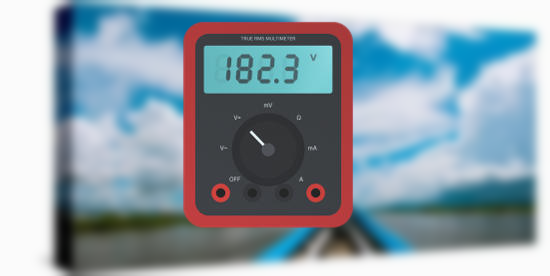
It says 182.3 V
